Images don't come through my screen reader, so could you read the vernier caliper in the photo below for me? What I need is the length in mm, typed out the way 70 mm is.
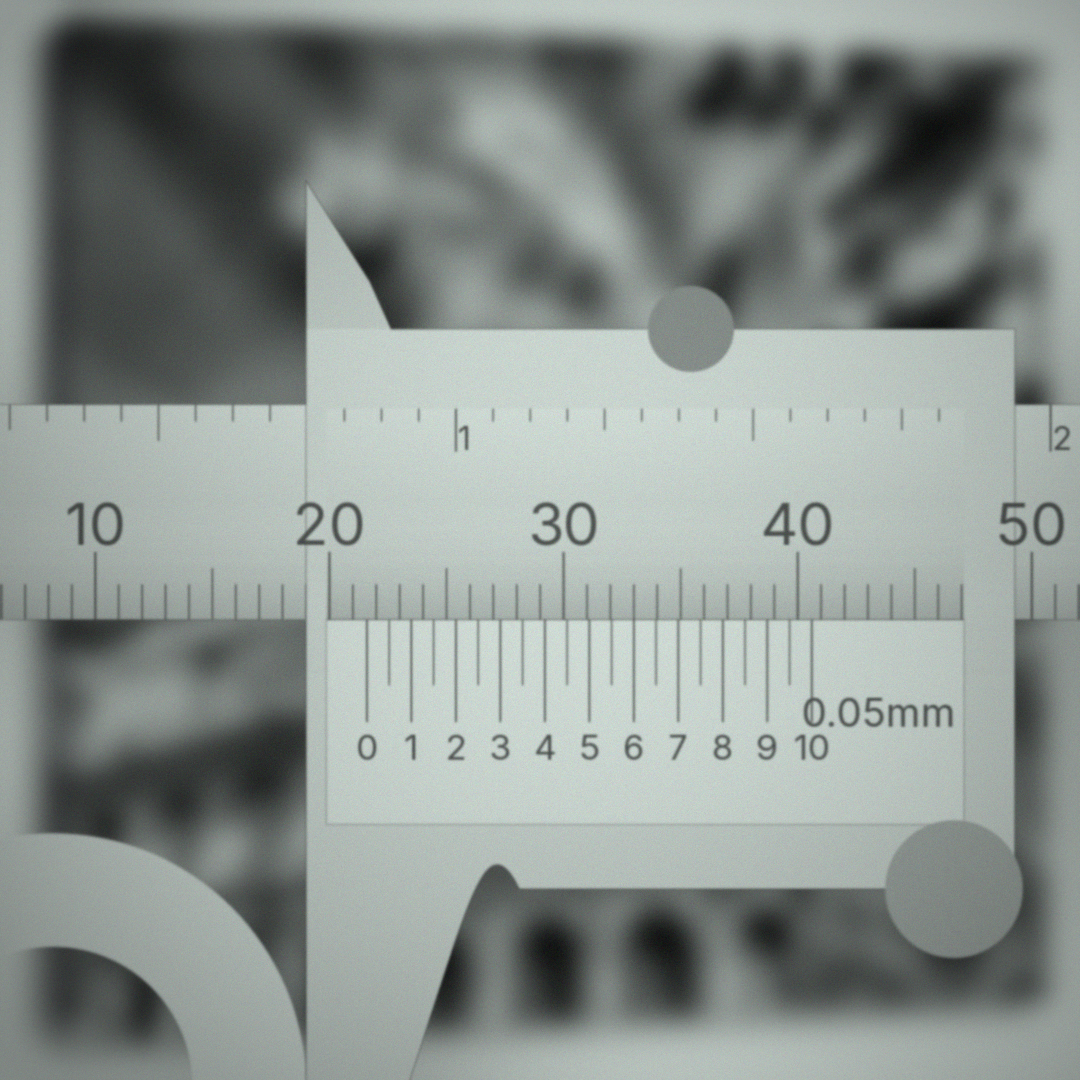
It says 21.6 mm
